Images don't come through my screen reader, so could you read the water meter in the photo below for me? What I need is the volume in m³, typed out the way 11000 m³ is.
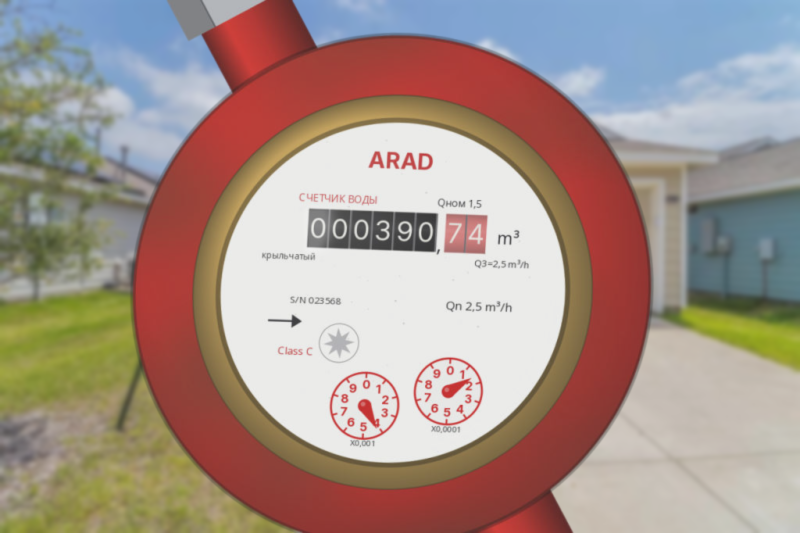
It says 390.7441 m³
